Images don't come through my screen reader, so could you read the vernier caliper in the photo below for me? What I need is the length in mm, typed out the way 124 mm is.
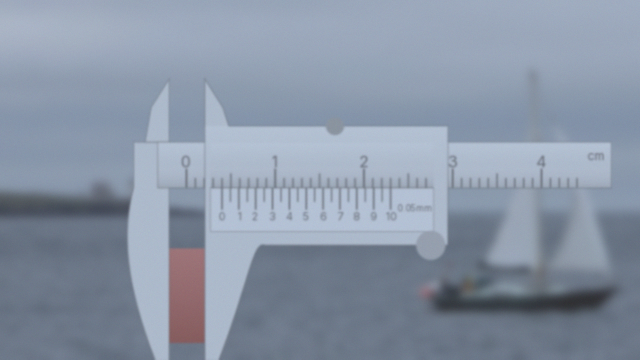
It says 4.0 mm
